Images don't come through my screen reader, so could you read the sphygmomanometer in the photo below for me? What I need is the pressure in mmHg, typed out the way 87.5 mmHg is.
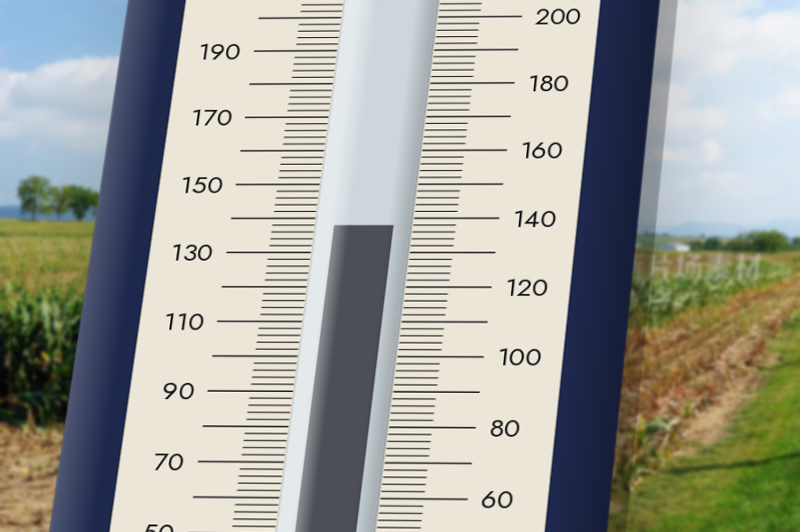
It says 138 mmHg
